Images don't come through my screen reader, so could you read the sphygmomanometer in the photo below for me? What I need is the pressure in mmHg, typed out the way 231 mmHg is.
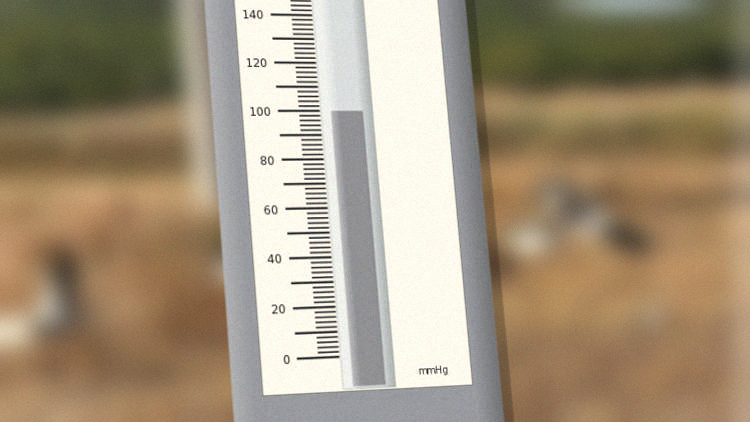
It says 100 mmHg
